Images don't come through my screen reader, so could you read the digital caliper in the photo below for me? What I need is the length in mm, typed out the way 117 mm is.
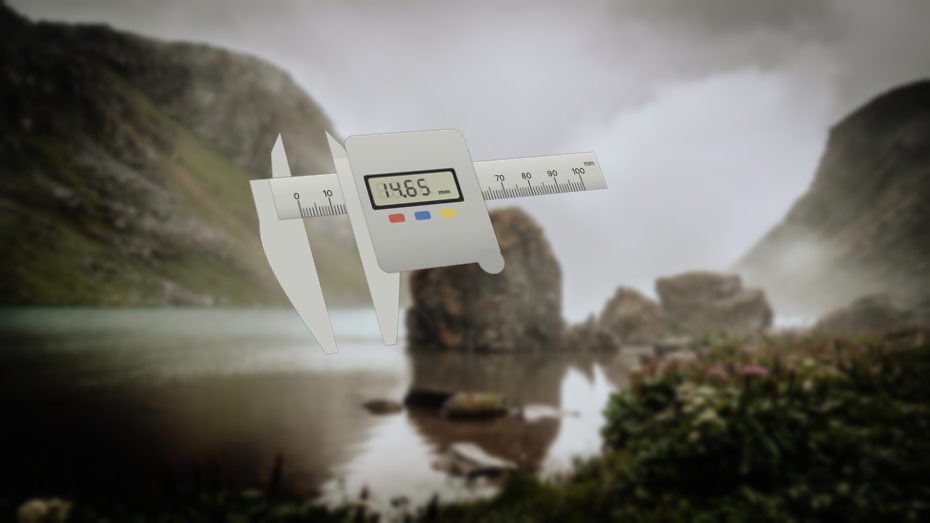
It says 14.65 mm
